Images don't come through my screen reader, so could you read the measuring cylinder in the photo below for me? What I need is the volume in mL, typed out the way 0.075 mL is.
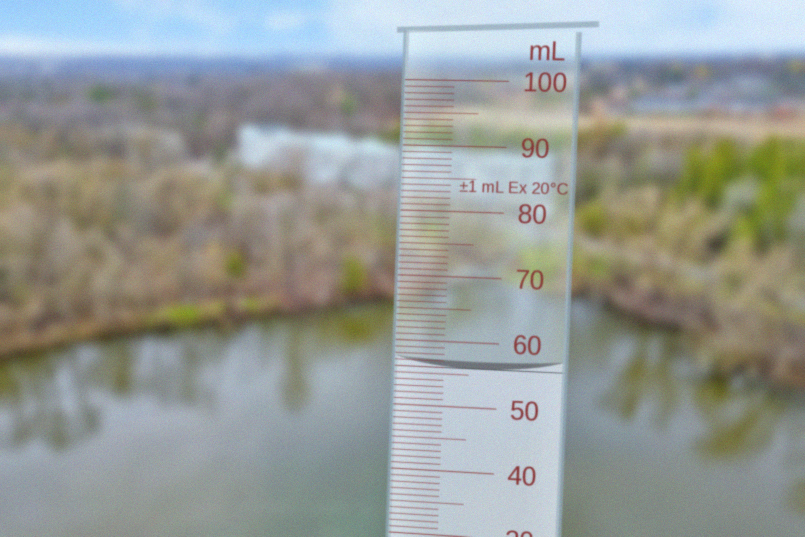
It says 56 mL
